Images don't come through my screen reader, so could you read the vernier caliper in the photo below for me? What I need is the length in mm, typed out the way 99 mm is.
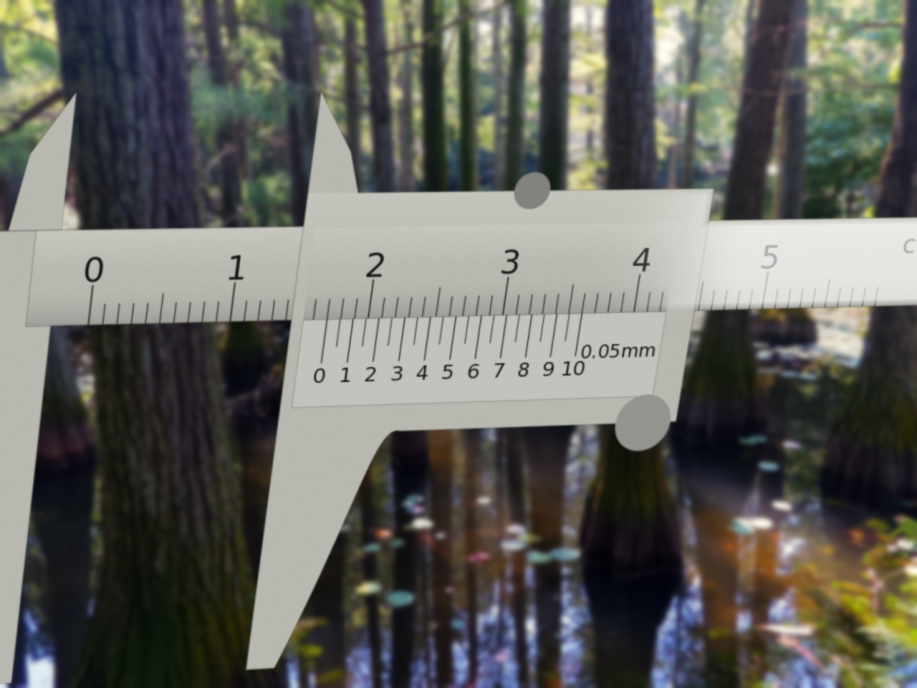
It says 17.0 mm
